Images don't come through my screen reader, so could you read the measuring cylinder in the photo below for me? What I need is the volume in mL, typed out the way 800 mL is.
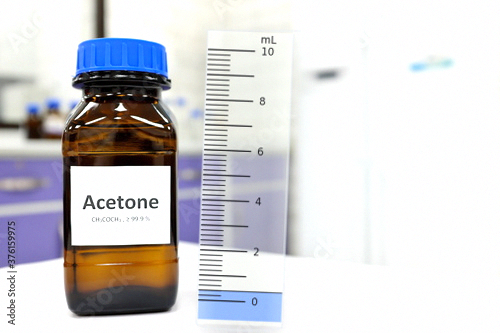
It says 0.4 mL
